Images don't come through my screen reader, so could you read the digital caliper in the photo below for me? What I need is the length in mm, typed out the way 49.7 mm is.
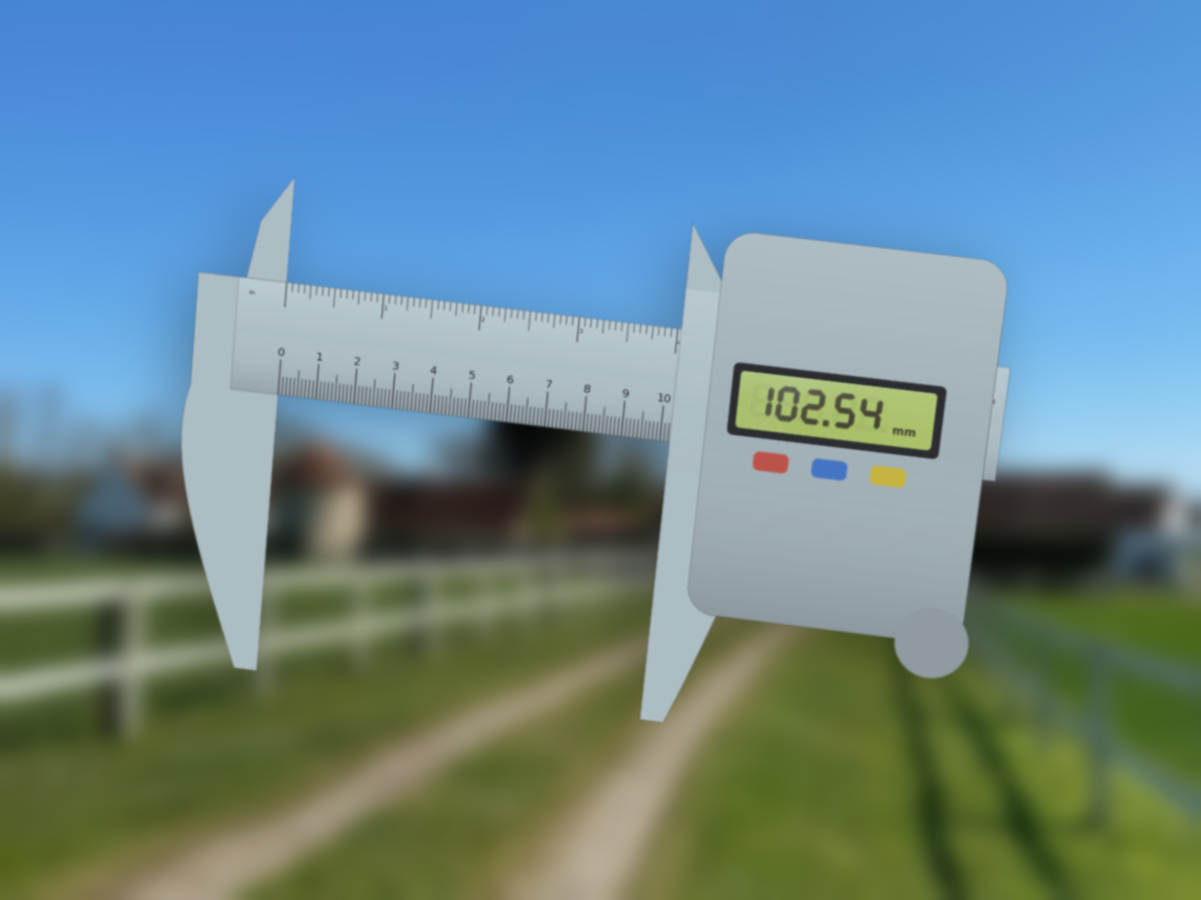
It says 102.54 mm
